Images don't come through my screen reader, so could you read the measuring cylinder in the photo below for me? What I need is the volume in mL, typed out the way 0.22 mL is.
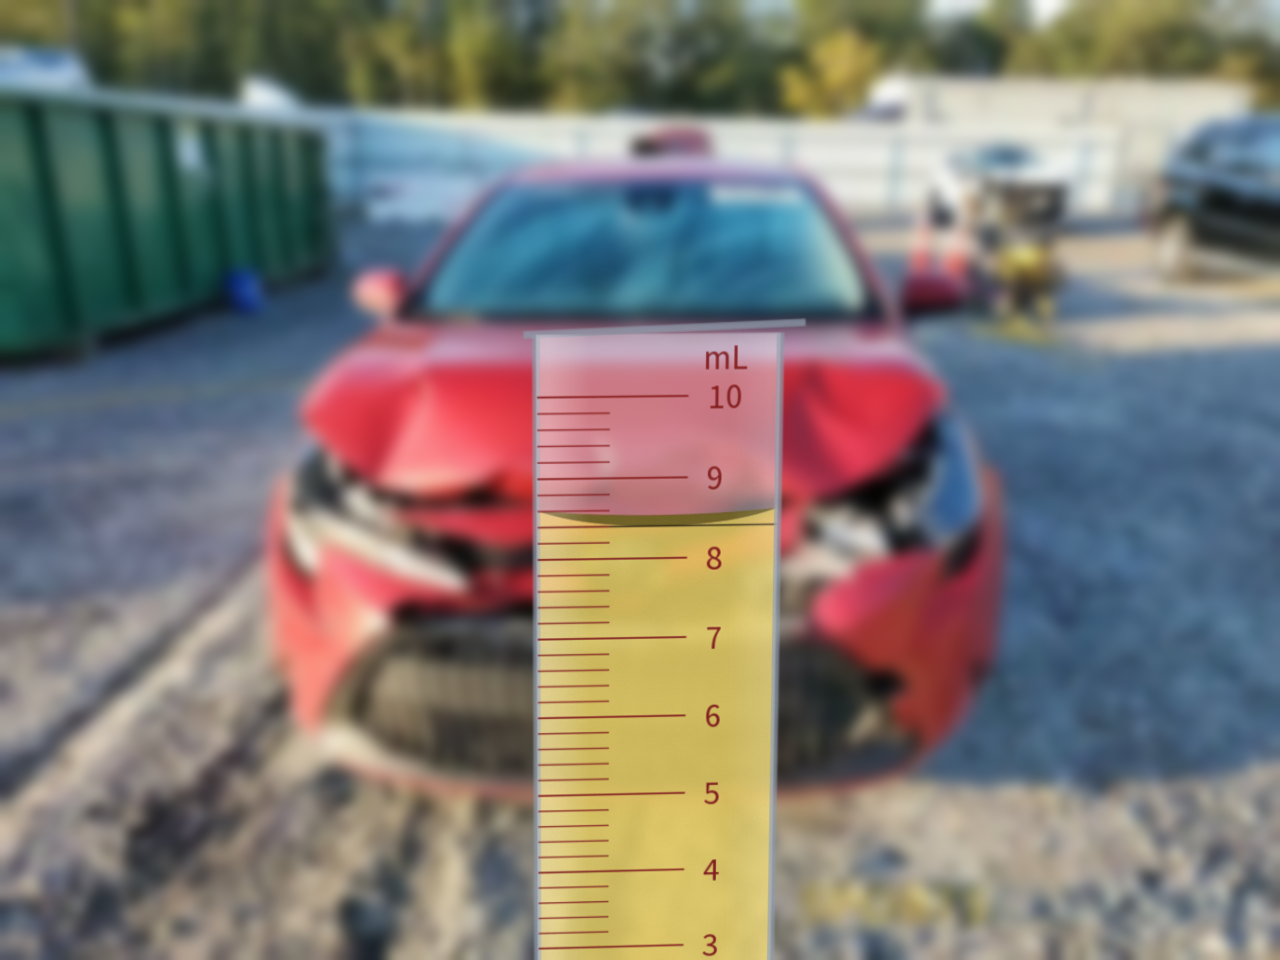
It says 8.4 mL
